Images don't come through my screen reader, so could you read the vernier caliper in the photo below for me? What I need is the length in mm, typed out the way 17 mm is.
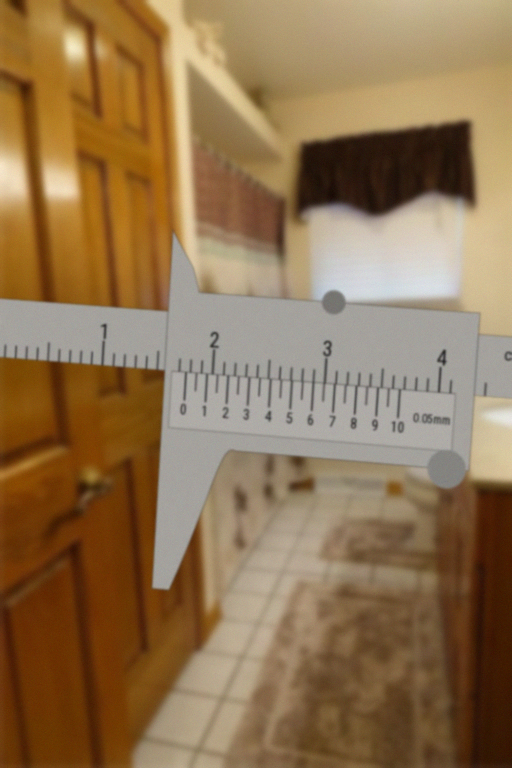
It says 17.6 mm
